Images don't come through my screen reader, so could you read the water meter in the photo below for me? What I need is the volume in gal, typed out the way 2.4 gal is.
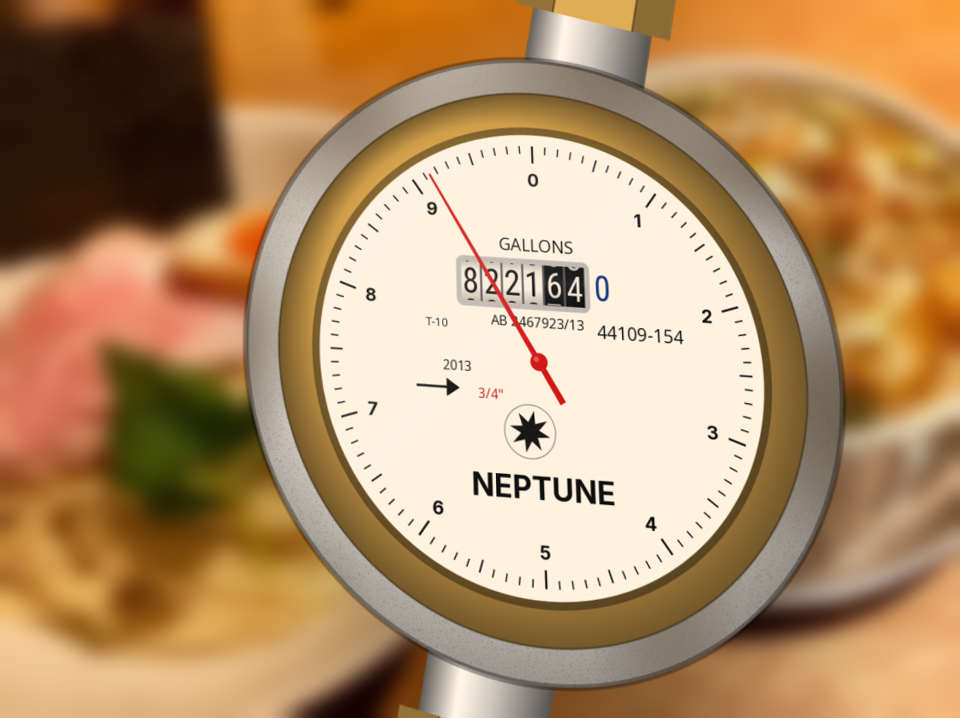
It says 8221639.1 gal
